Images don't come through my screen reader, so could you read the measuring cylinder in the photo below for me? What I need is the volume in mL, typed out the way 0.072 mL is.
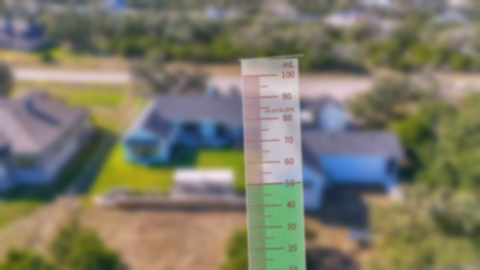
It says 50 mL
